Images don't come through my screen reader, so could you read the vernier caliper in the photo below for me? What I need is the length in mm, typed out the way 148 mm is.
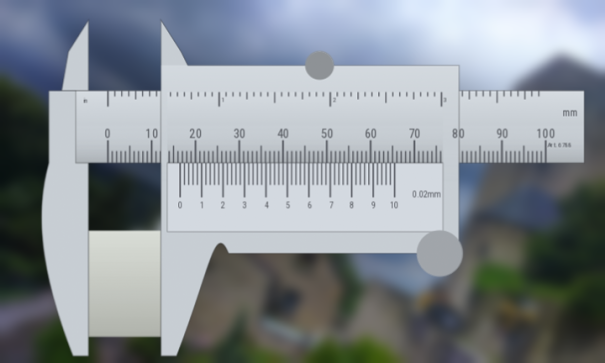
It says 16.5 mm
